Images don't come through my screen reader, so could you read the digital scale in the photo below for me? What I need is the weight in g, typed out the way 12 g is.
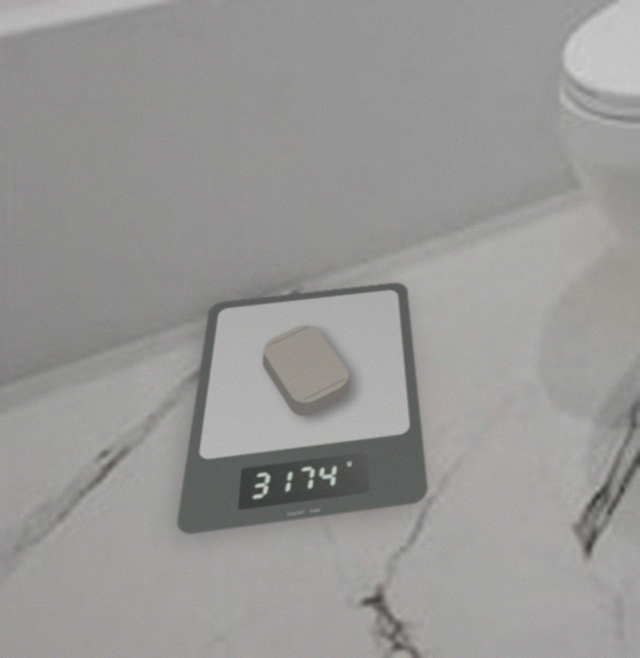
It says 3174 g
